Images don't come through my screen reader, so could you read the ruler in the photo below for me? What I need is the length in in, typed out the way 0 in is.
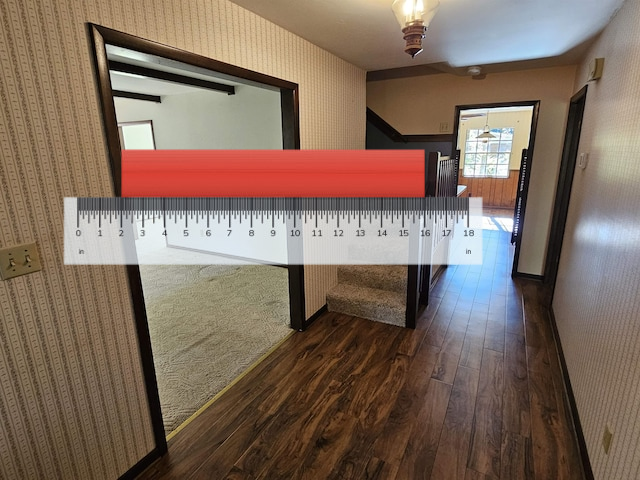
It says 14 in
